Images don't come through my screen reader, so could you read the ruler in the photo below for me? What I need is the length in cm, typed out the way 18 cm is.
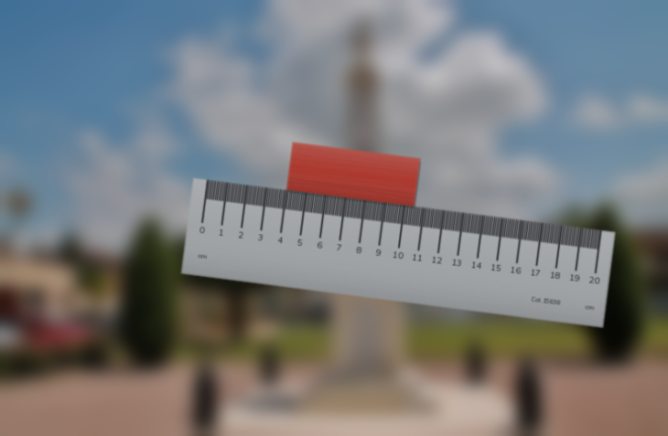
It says 6.5 cm
